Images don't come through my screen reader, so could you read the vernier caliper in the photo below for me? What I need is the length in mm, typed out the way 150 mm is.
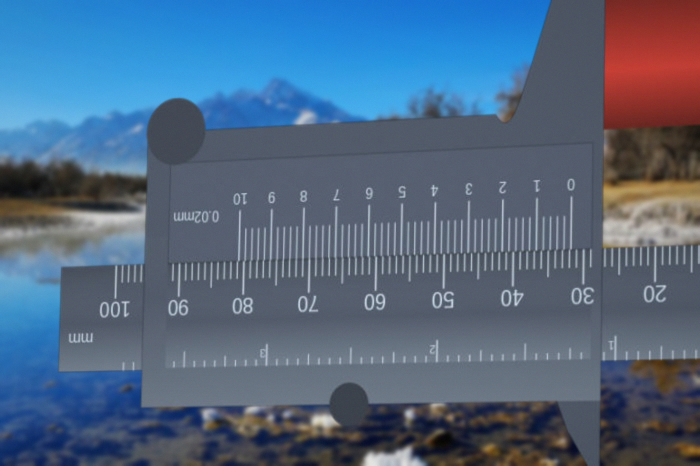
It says 31.8 mm
